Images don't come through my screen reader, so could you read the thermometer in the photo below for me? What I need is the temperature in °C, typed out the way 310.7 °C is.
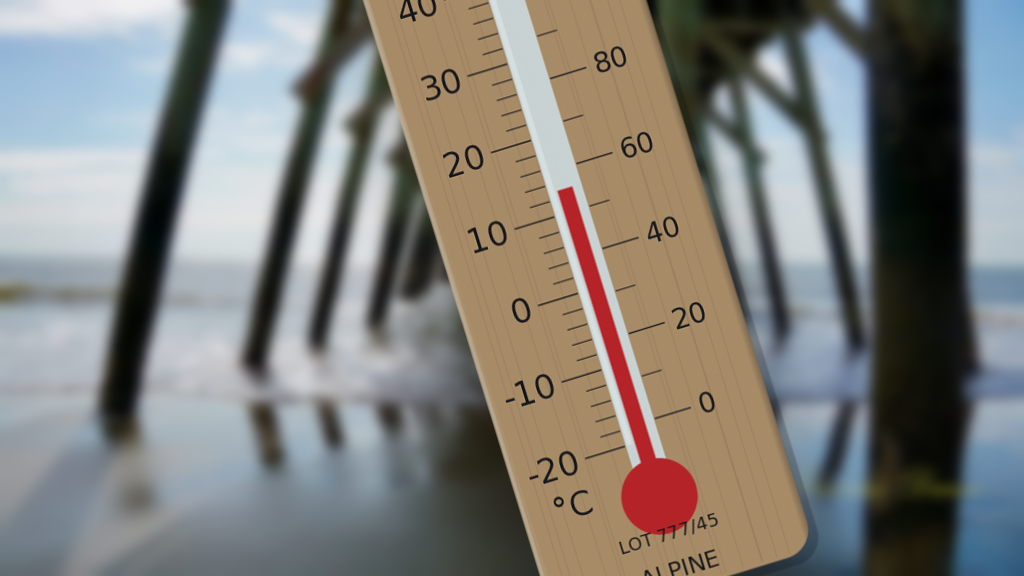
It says 13 °C
